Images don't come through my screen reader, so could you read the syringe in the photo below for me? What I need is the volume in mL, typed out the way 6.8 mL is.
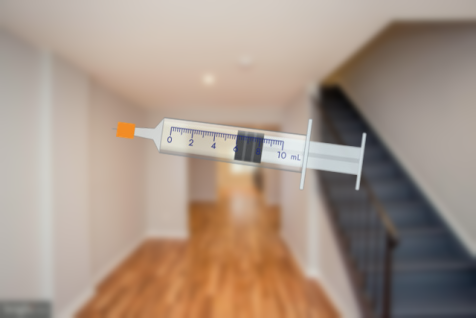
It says 6 mL
